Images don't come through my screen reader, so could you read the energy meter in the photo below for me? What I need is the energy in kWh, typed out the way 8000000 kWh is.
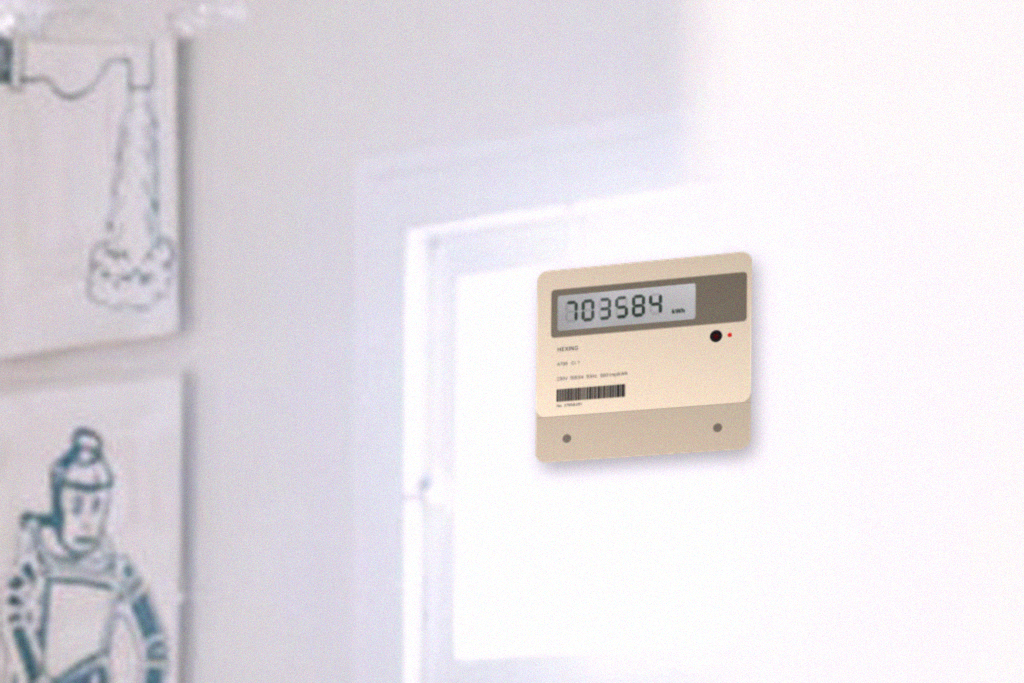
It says 703584 kWh
